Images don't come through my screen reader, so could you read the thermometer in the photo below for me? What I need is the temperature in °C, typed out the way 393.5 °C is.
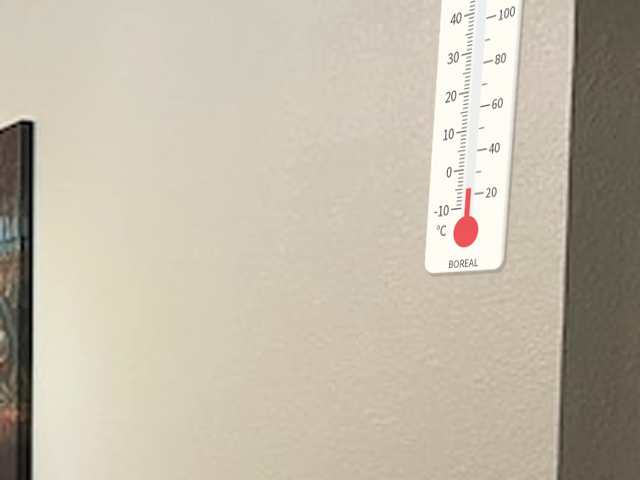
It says -5 °C
